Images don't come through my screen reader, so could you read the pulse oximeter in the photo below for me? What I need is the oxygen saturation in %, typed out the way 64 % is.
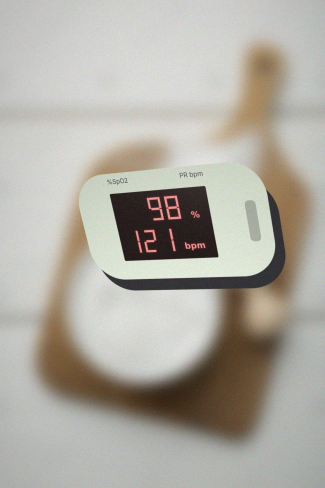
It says 98 %
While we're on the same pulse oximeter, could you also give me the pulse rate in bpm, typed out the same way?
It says 121 bpm
